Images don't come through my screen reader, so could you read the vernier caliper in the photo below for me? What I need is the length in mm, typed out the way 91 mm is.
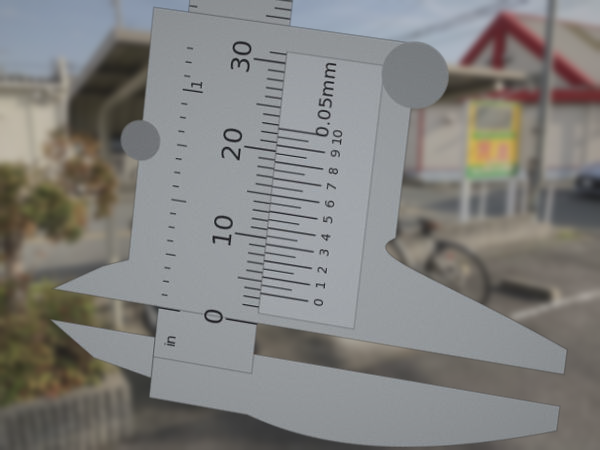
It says 3.6 mm
